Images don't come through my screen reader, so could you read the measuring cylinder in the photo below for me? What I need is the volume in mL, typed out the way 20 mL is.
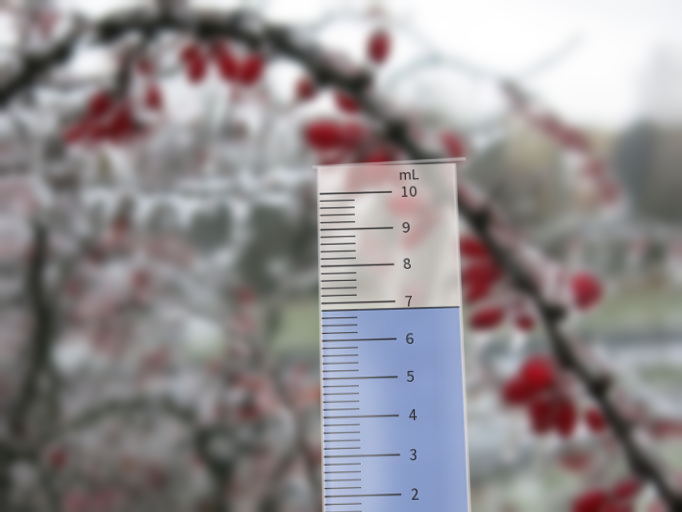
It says 6.8 mL
